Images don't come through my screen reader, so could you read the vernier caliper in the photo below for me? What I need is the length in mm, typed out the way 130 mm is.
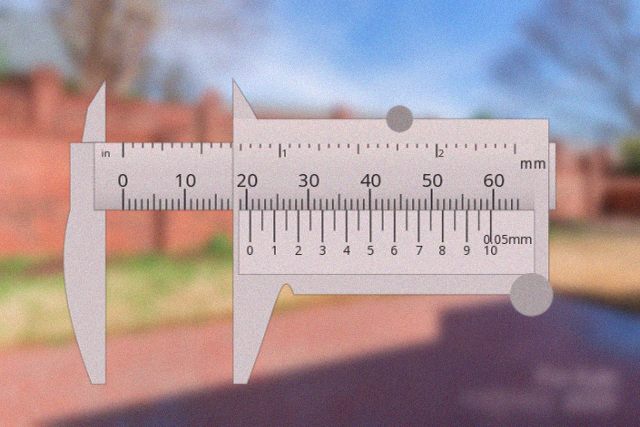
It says 20.6 mm
